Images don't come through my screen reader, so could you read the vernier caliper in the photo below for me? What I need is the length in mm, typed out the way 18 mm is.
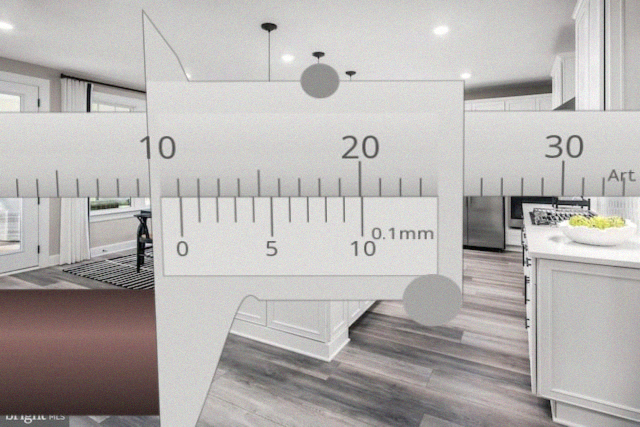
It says 11.1 mm
